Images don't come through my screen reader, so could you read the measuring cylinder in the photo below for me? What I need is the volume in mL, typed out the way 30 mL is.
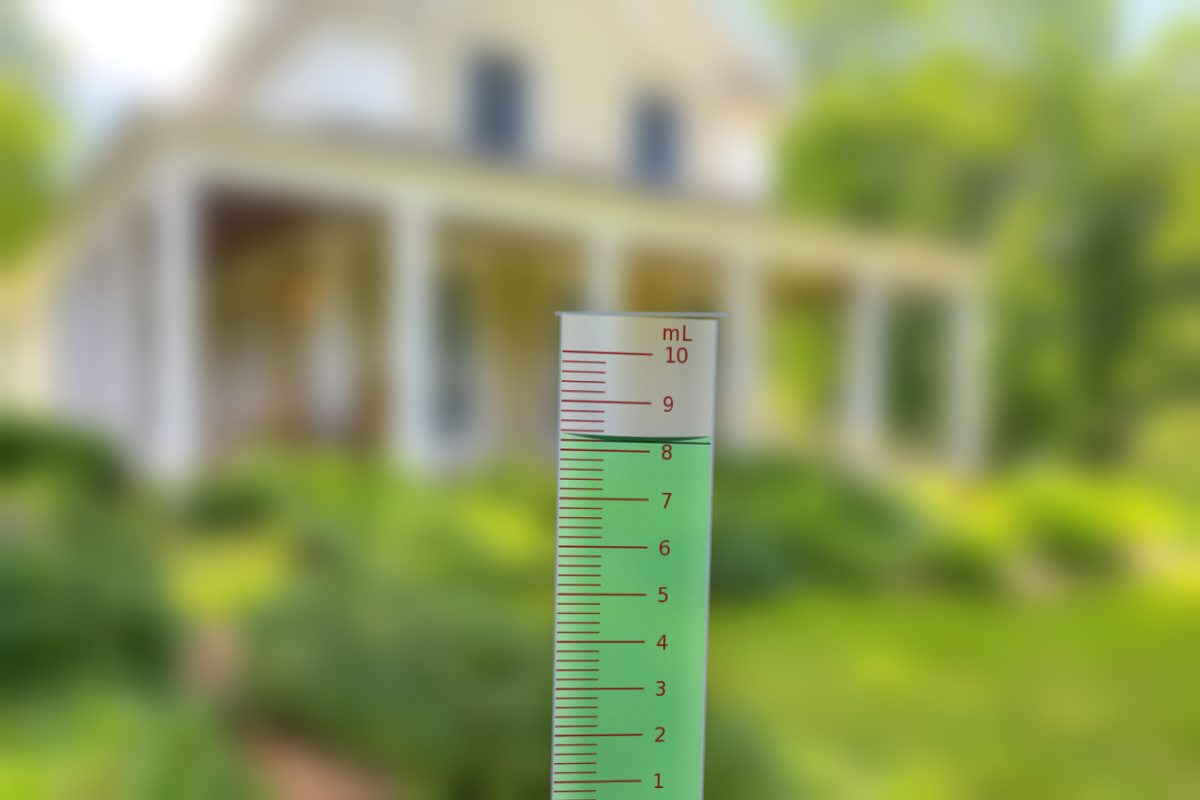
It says 8.2 mL
